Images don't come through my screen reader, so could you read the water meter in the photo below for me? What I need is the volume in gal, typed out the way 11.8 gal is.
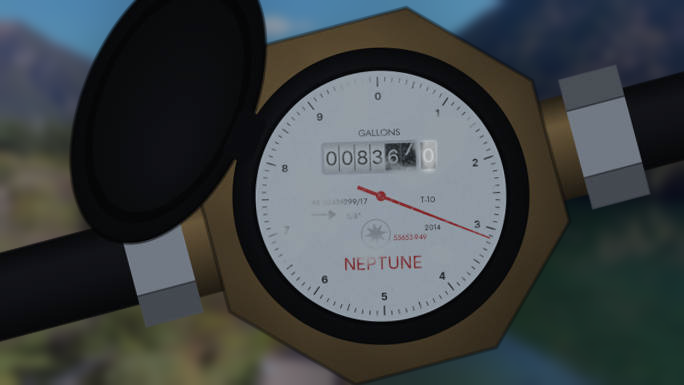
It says 83673.1 gal
